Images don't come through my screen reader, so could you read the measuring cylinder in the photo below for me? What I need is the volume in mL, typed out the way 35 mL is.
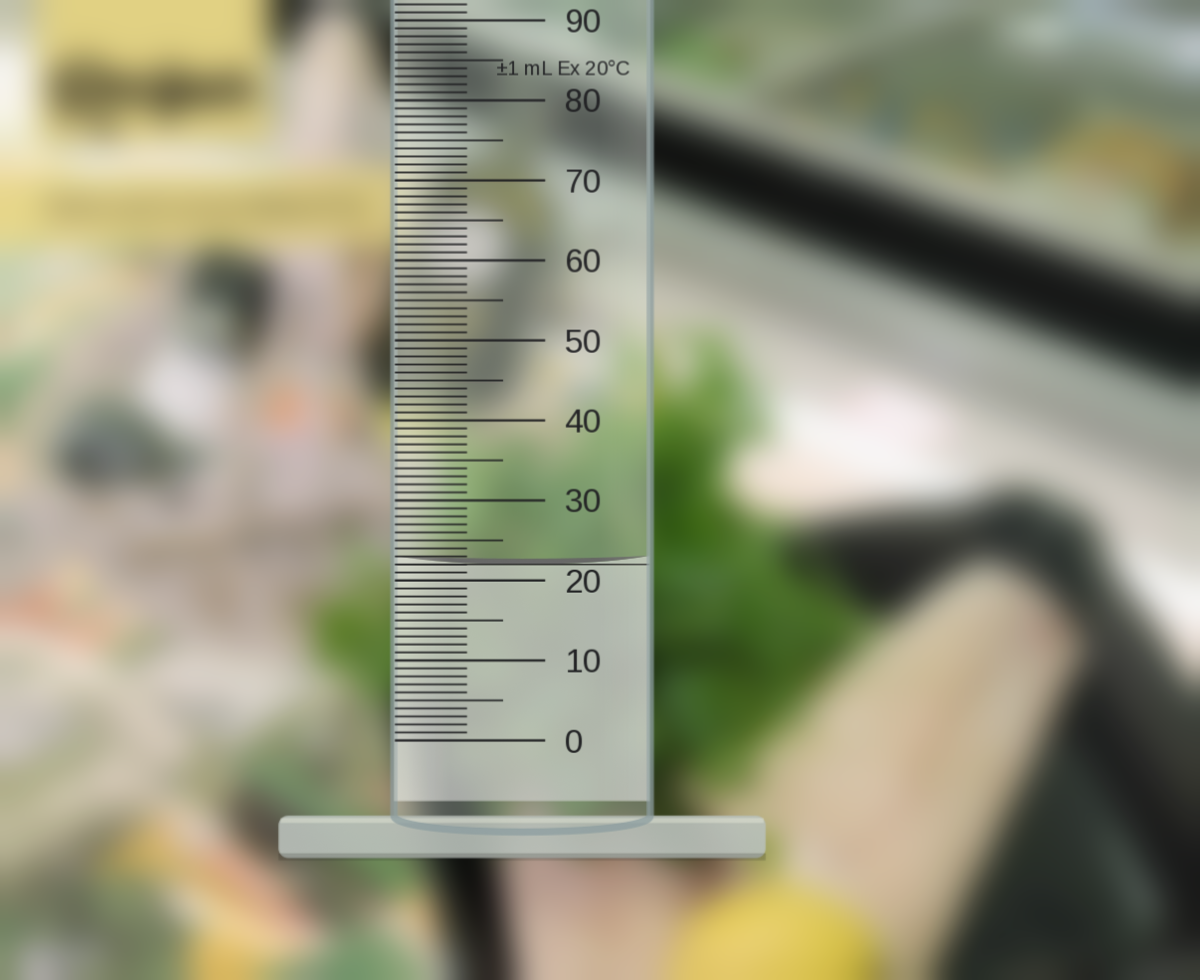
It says 22 mL
